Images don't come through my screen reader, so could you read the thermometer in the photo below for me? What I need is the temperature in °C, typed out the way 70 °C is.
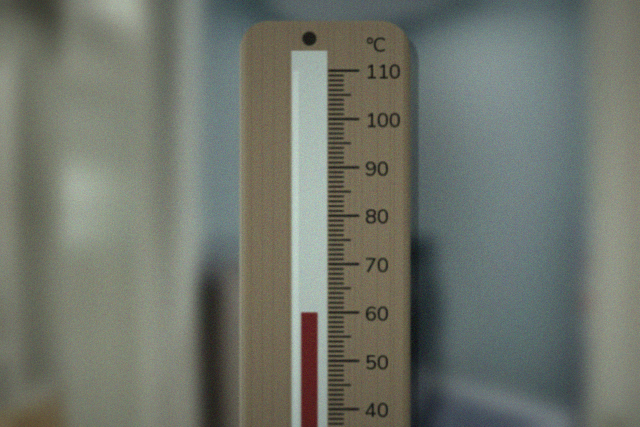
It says 60 °C
